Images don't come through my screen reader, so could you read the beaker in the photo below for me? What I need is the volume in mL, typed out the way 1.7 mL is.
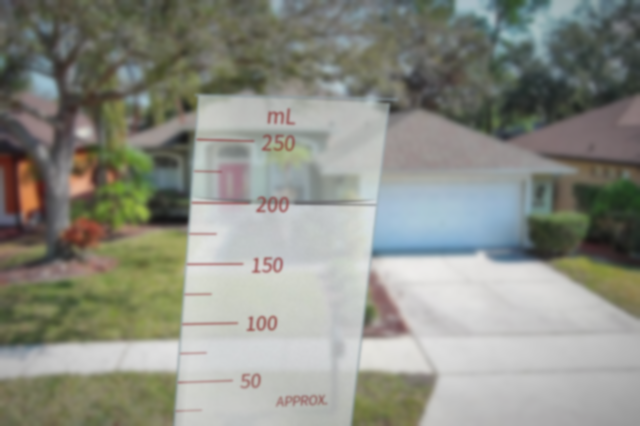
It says 200 mL
